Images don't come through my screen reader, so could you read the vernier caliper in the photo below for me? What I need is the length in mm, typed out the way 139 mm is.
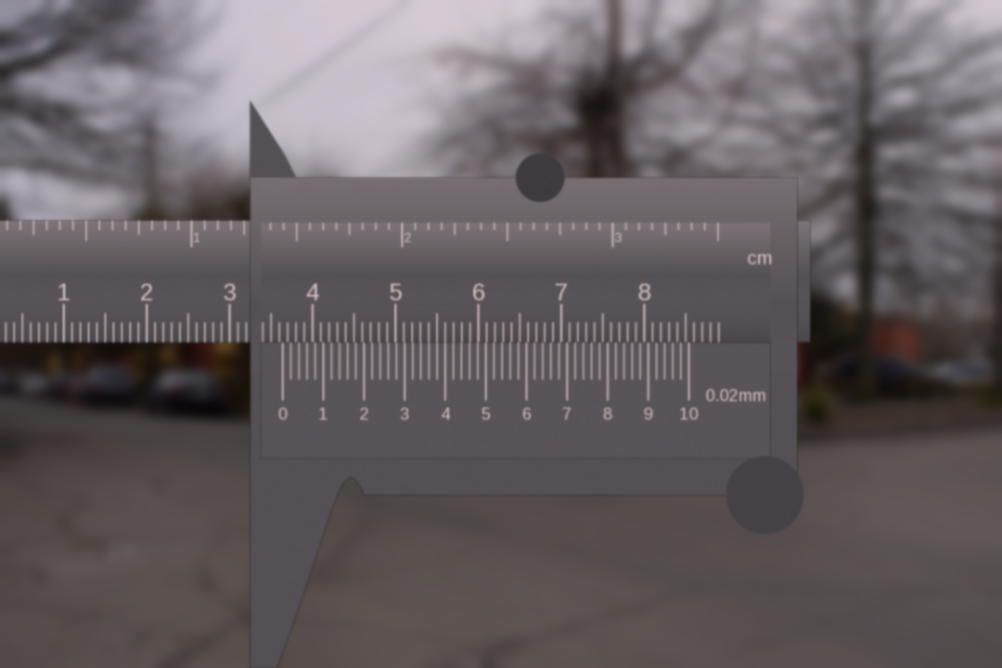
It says 36.4 mm
